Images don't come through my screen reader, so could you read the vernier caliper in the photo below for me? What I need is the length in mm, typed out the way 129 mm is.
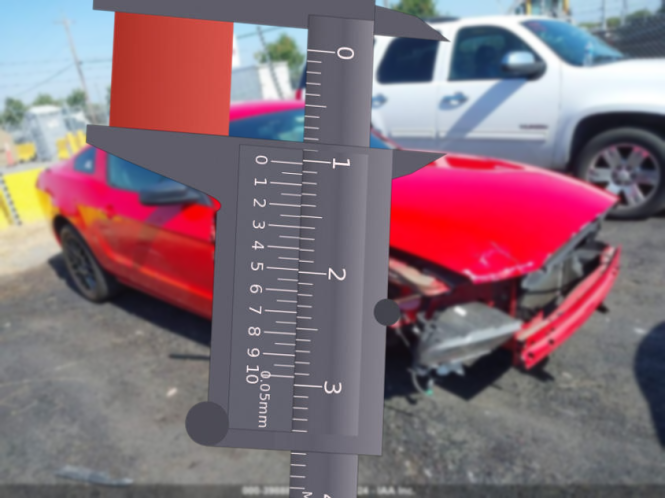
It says 10.3 mm
